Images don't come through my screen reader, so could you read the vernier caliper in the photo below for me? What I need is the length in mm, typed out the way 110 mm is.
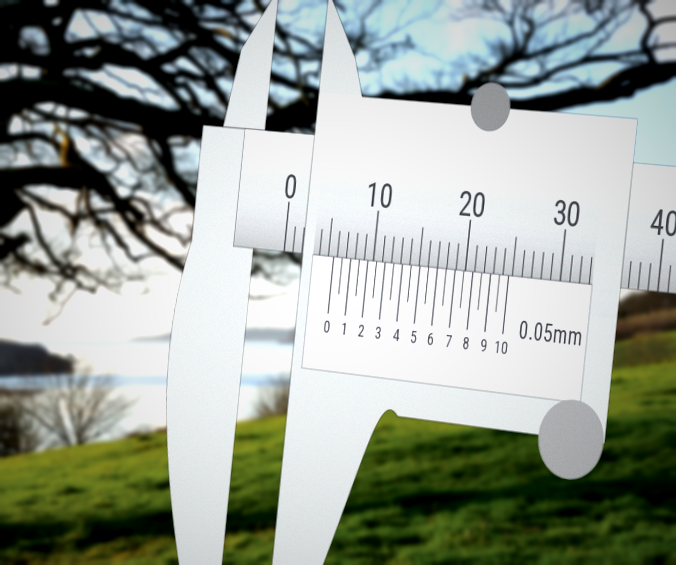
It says 5.6 mm
